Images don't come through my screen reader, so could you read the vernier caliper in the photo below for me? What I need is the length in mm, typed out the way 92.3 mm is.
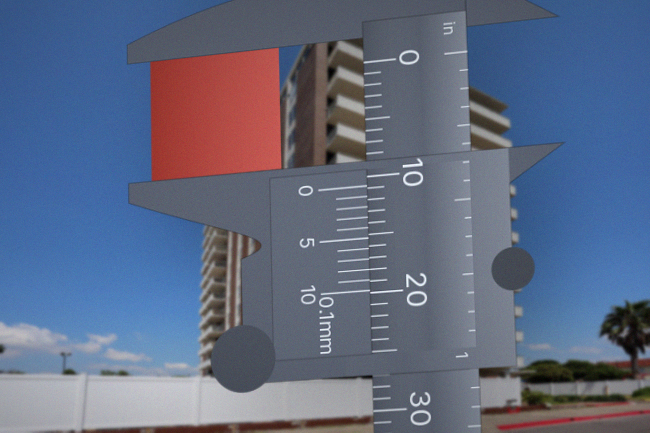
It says 10.8 mm
